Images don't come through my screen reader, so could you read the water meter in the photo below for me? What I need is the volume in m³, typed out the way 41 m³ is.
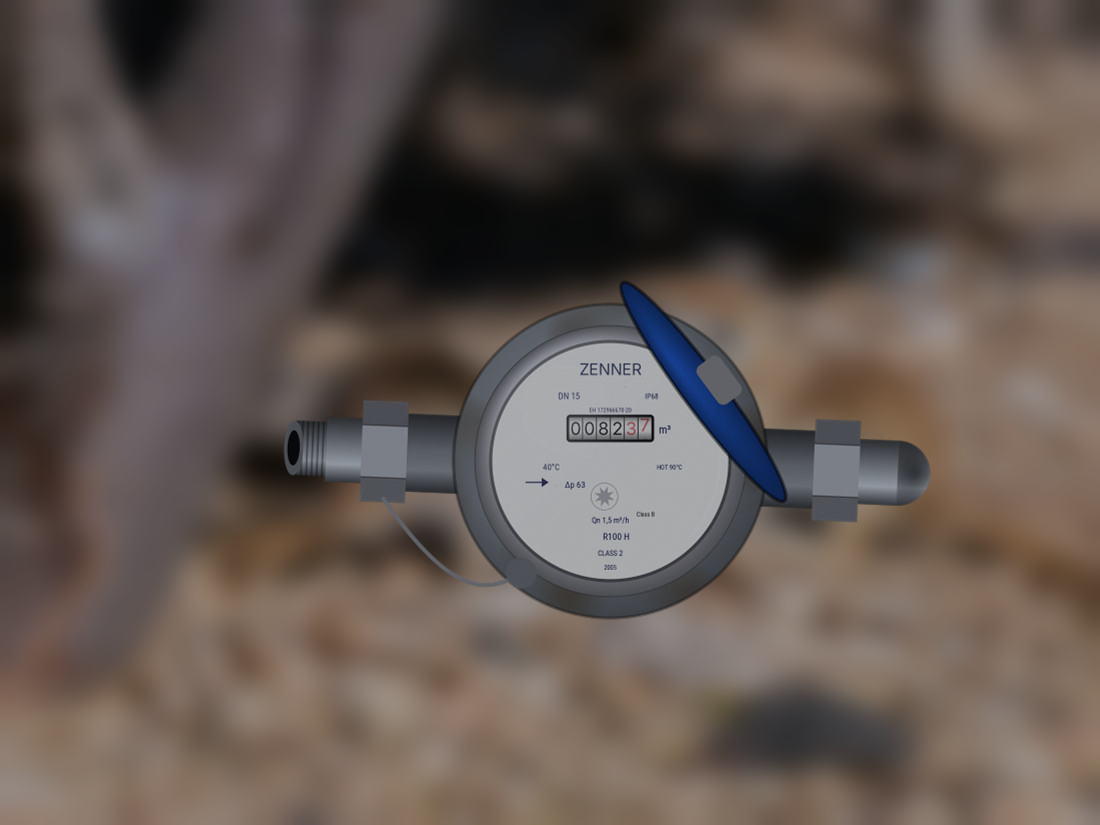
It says 82.37 m³
